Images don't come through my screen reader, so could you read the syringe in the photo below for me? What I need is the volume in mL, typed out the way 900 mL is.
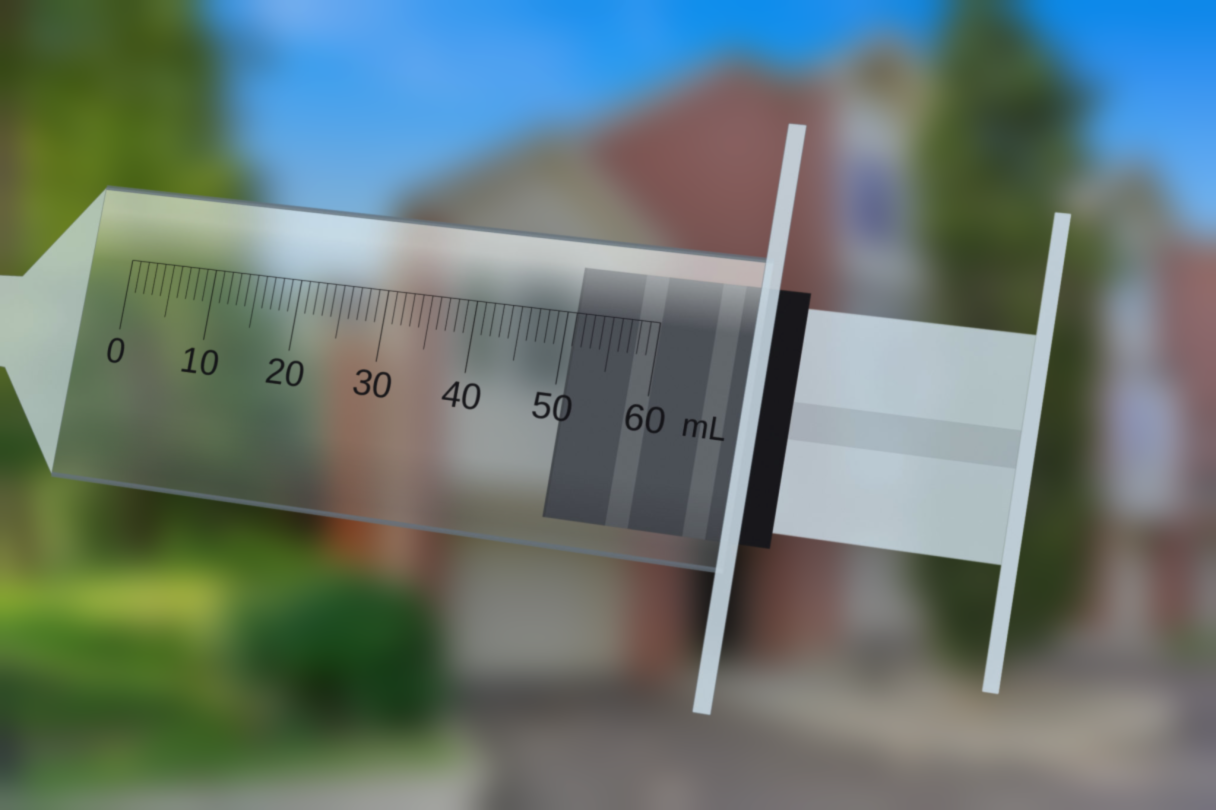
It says 51 mL
